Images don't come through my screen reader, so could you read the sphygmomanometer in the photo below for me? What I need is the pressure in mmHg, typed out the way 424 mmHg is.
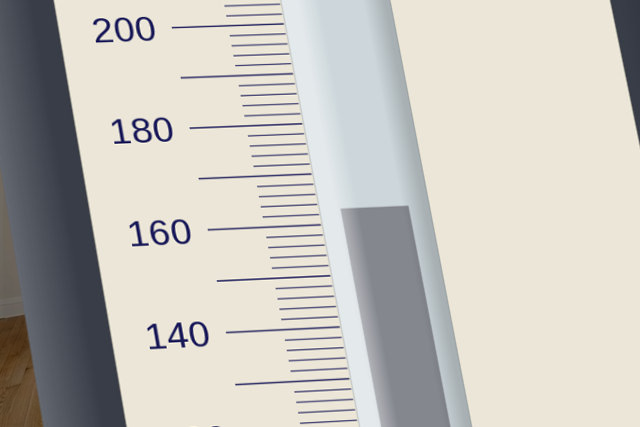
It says 163 mmHg
